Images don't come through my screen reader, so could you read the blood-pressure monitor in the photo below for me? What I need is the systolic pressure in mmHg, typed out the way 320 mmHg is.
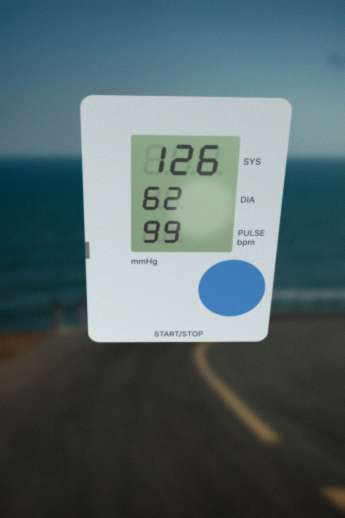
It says 126 mmHg
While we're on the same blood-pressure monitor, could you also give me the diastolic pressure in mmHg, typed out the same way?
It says 62 mmHg
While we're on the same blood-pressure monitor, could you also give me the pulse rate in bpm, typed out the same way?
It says 99 bpm
